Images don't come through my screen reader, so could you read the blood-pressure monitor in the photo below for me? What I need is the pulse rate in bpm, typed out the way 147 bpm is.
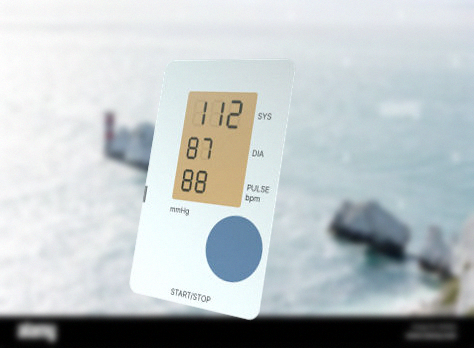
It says 88 bpm
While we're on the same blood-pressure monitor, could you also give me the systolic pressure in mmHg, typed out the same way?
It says 112 mmHg
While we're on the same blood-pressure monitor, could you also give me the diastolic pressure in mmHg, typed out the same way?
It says 87 mmHg
